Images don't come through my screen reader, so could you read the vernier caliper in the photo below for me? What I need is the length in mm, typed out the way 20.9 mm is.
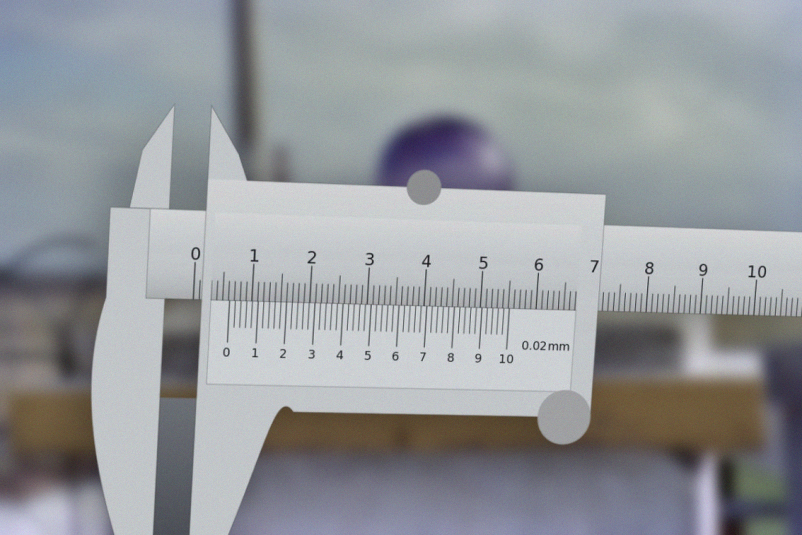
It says 6.2 mm
